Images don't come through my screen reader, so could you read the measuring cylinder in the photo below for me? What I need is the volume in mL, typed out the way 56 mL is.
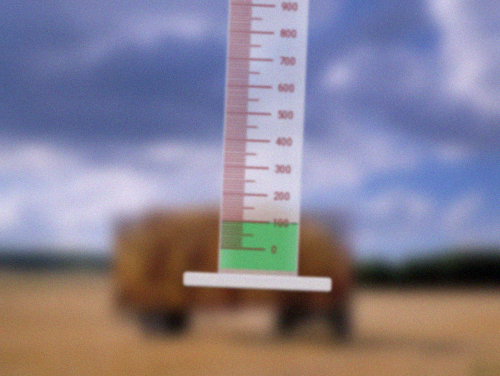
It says 100 mL
